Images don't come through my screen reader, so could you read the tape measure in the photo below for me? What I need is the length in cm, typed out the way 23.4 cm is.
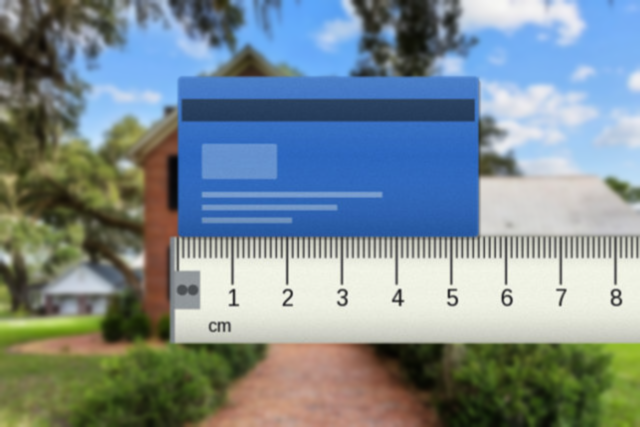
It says 5.5 cm
